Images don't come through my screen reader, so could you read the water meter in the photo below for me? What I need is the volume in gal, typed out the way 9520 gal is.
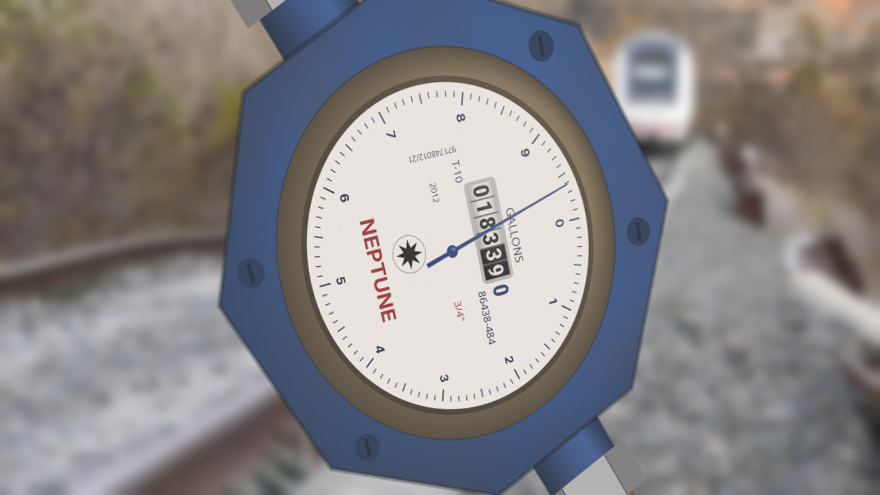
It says 183389.6 gal
